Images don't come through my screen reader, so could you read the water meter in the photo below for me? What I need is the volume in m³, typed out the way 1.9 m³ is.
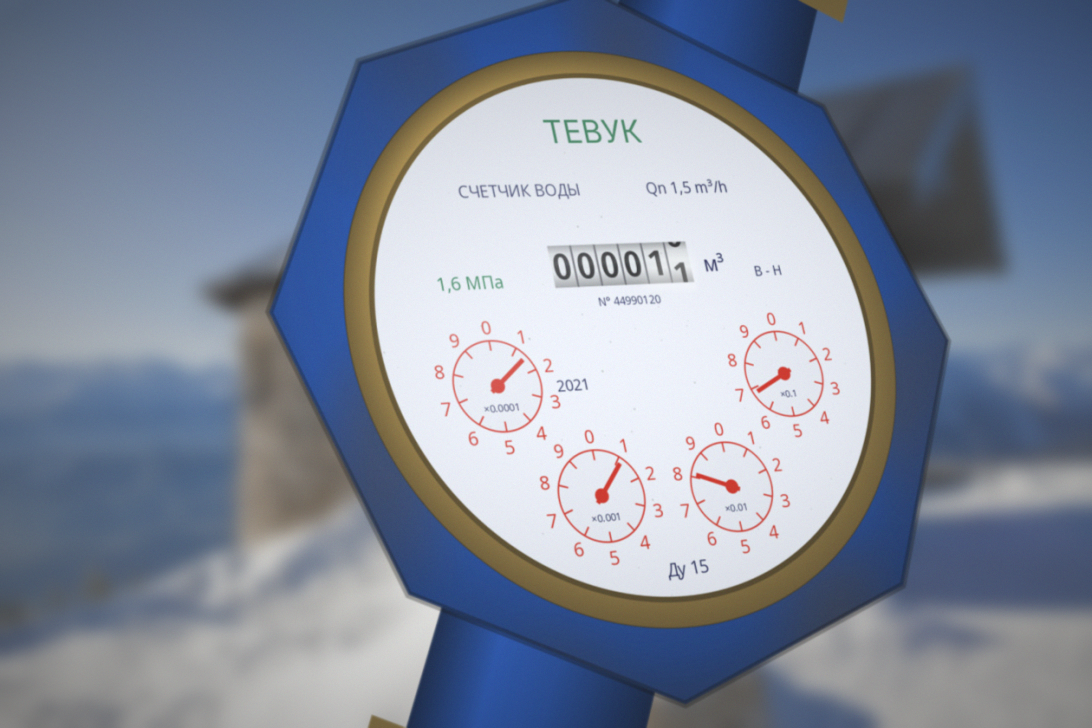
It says 10.6811 m³
